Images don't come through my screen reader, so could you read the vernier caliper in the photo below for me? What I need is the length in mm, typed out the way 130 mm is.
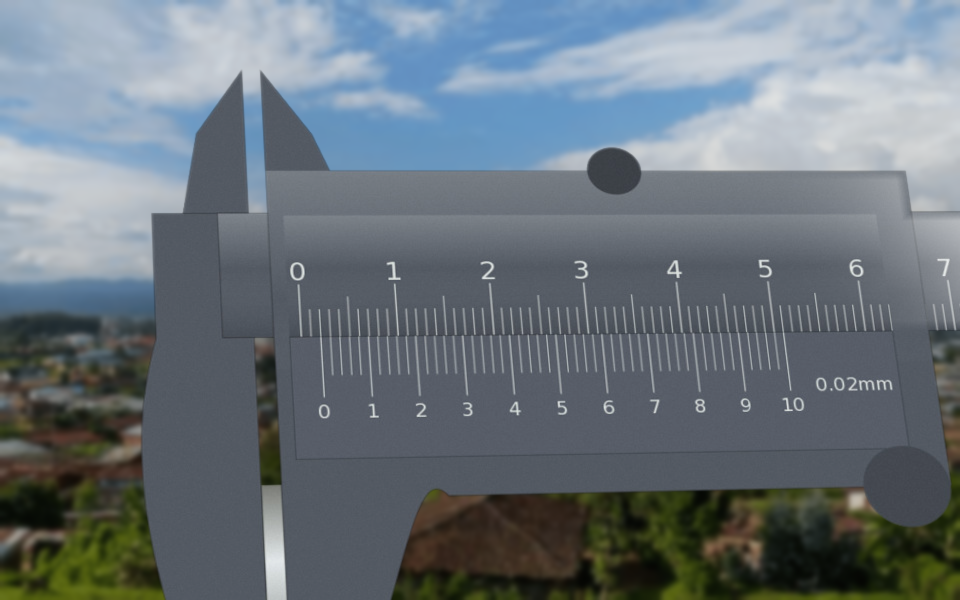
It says 2.0 mm
